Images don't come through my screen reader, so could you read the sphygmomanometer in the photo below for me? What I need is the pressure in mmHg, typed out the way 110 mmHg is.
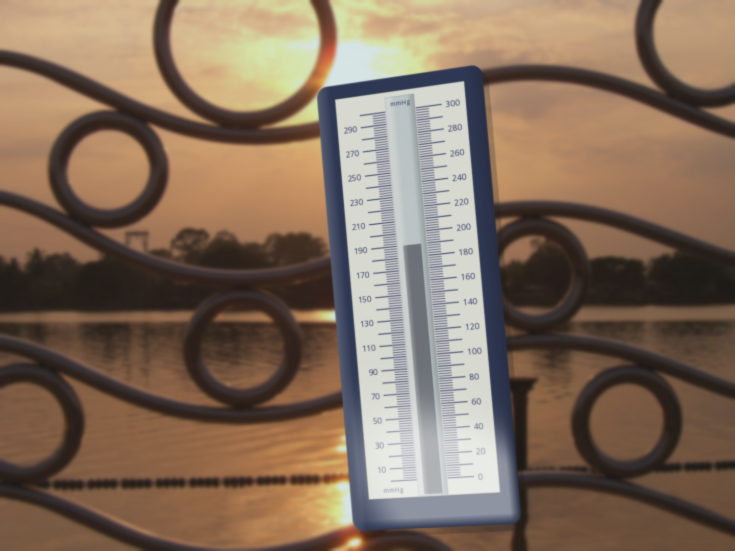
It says 190 mmHg
